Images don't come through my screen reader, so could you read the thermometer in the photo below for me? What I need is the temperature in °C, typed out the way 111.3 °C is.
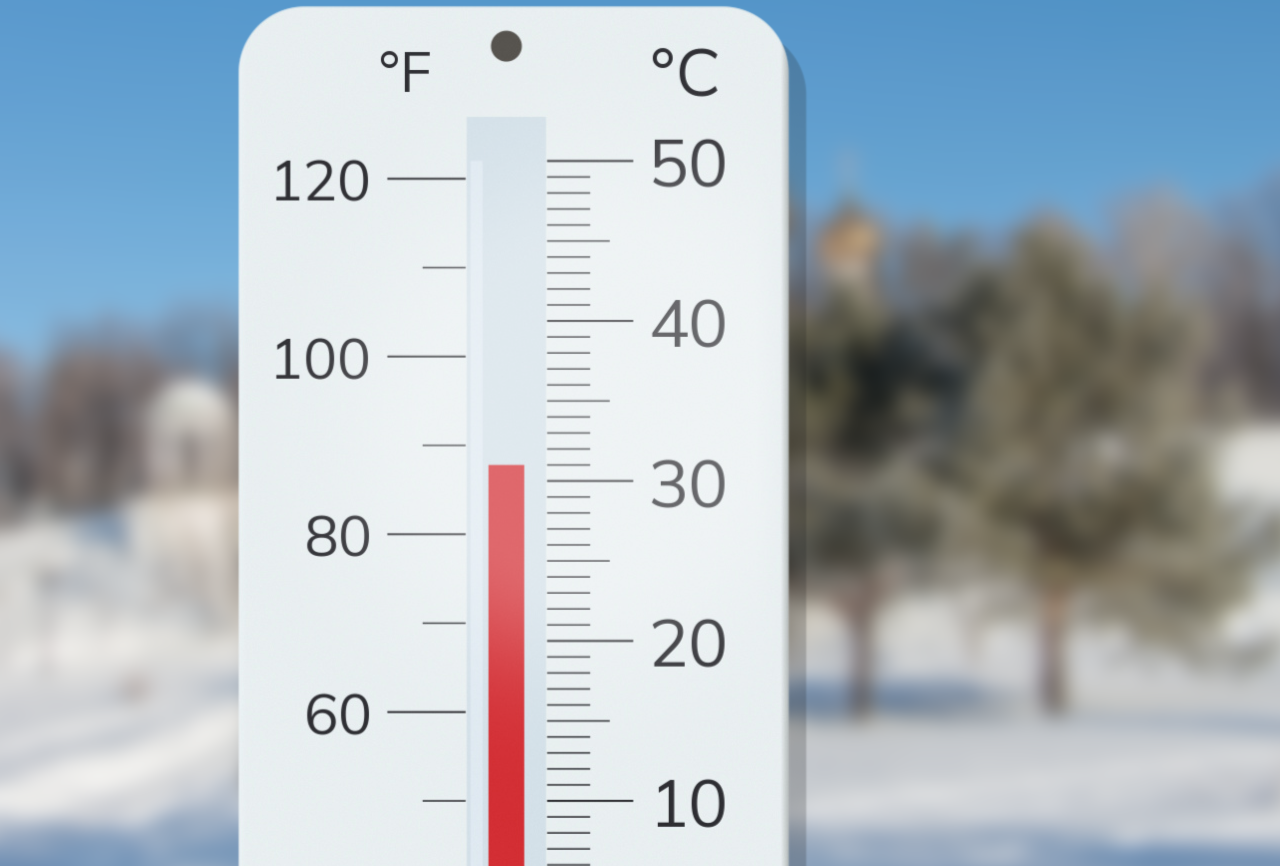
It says 31 °C
